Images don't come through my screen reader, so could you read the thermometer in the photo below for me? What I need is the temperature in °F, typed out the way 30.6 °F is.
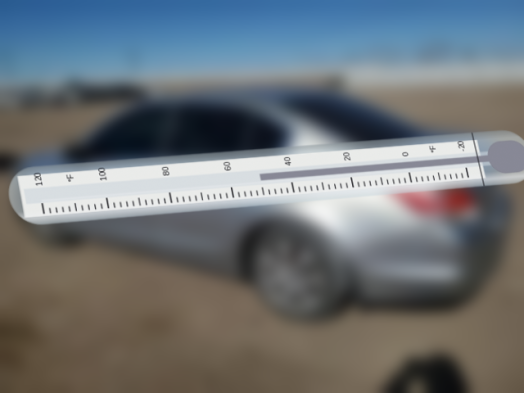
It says 50 °F
